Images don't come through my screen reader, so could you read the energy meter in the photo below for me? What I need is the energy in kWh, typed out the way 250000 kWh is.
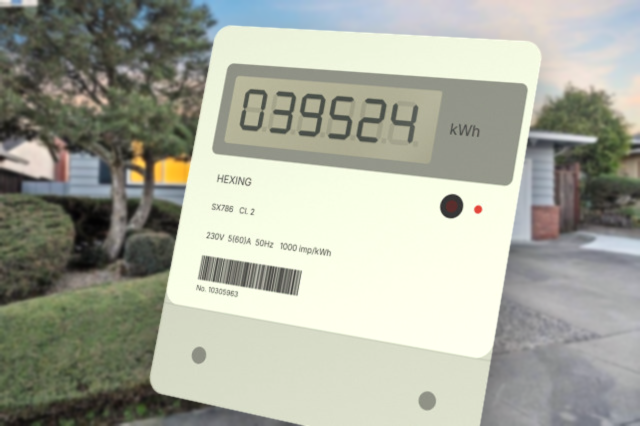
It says 39524 kWh
